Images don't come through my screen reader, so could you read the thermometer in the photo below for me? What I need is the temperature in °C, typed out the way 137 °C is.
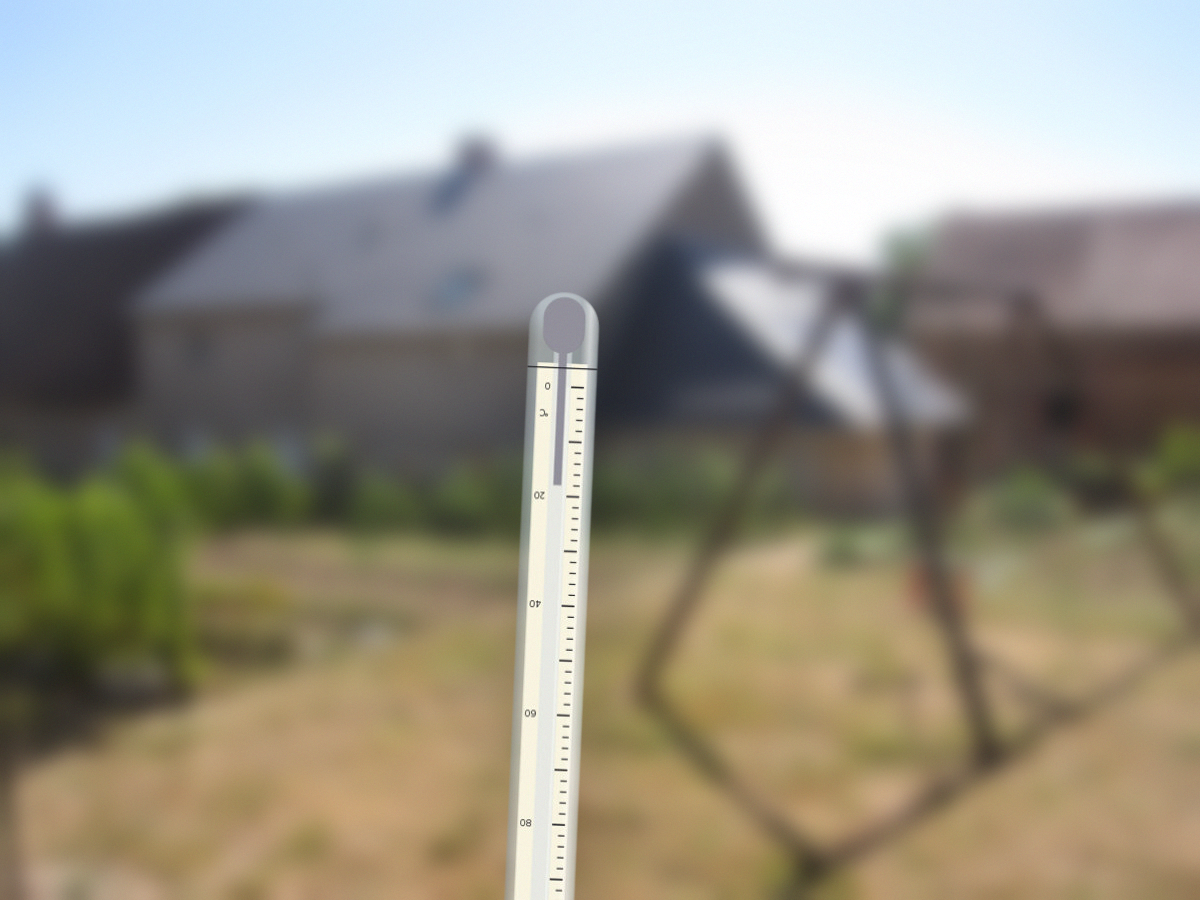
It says 18 °C
